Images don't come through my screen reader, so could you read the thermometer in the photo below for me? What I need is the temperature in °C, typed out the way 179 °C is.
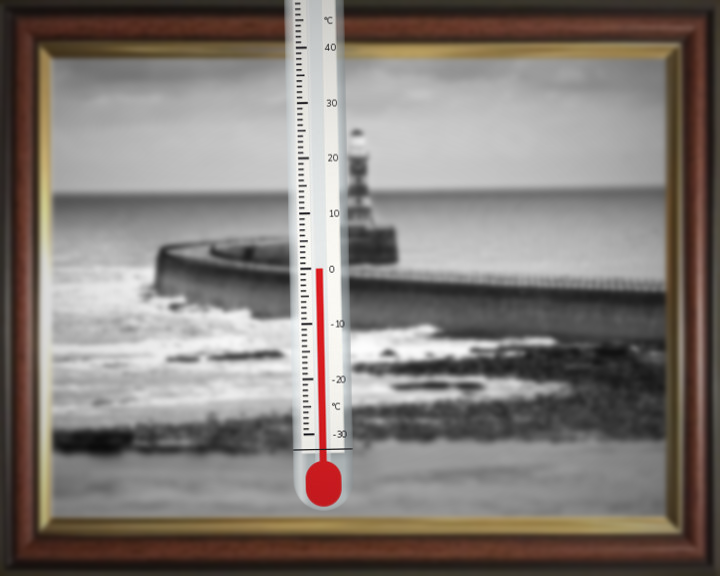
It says 0 °C
